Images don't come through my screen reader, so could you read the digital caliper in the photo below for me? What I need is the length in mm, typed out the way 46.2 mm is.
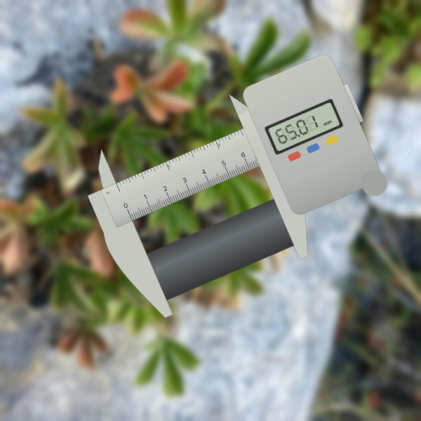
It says 65.01 mm
